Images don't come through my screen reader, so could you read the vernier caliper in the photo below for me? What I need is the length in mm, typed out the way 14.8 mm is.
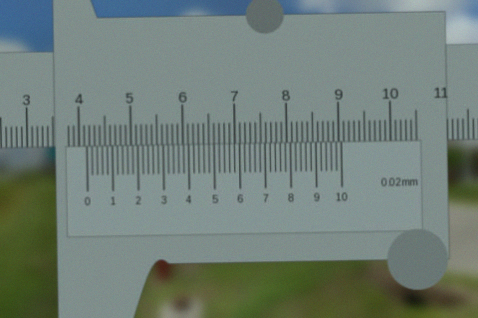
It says 41.5 mm
